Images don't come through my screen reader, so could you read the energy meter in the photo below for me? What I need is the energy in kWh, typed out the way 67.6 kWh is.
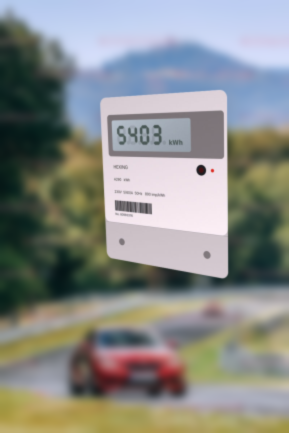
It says 5403 kWh
